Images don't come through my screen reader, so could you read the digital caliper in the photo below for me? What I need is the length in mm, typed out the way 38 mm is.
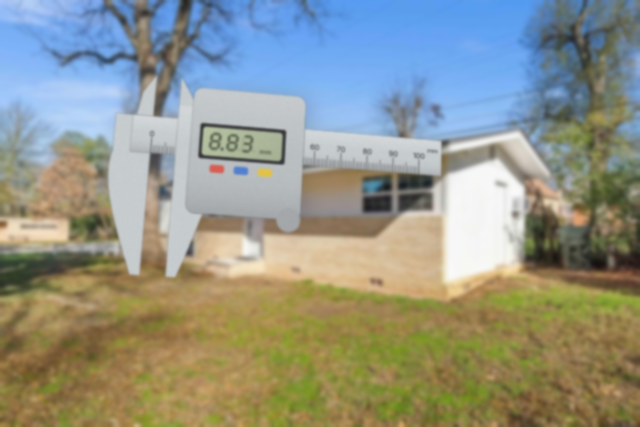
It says 8.83 mm
